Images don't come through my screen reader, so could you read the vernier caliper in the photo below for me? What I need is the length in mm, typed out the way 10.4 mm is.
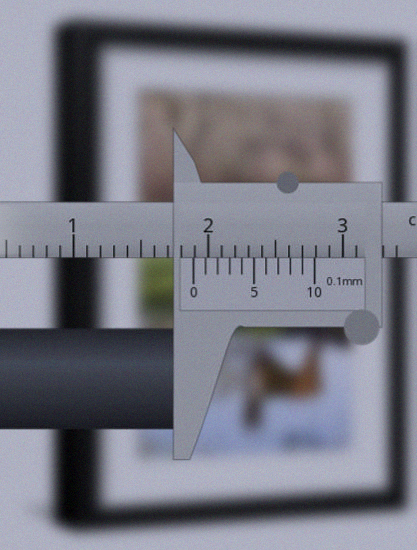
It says 18.9 mm
